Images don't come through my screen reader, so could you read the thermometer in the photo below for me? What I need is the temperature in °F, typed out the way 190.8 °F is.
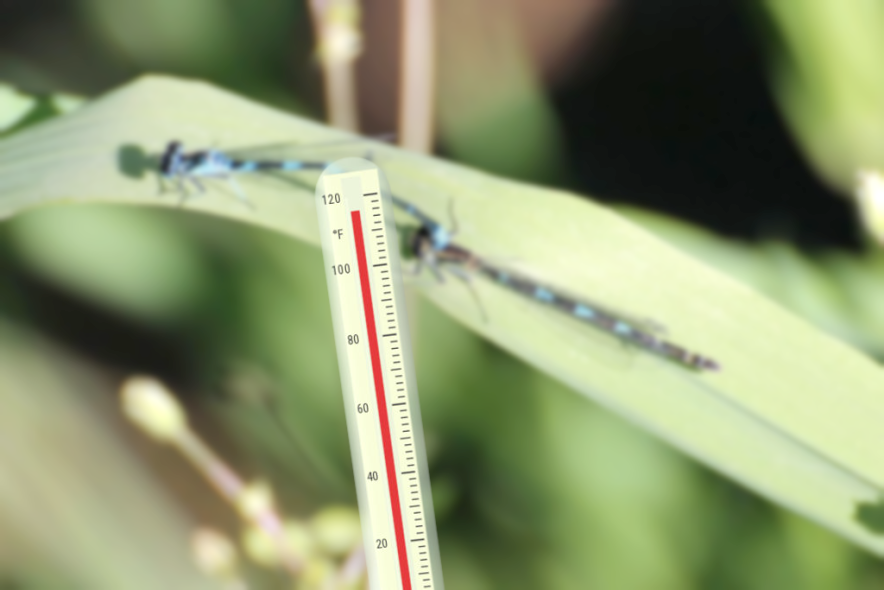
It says 116 °F
